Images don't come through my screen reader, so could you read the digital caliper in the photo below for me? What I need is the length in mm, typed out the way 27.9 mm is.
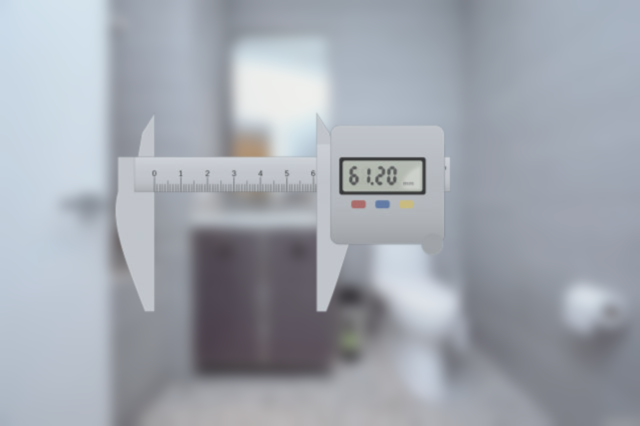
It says 61.20 mm
